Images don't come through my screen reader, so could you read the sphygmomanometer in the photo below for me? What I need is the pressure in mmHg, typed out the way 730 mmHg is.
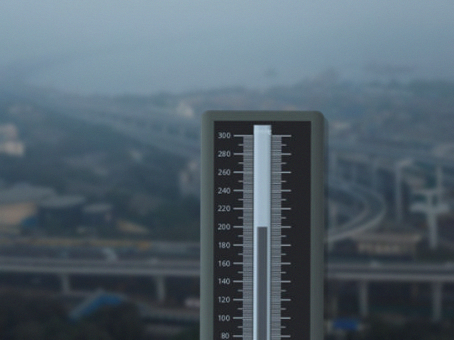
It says 200 mmHg
